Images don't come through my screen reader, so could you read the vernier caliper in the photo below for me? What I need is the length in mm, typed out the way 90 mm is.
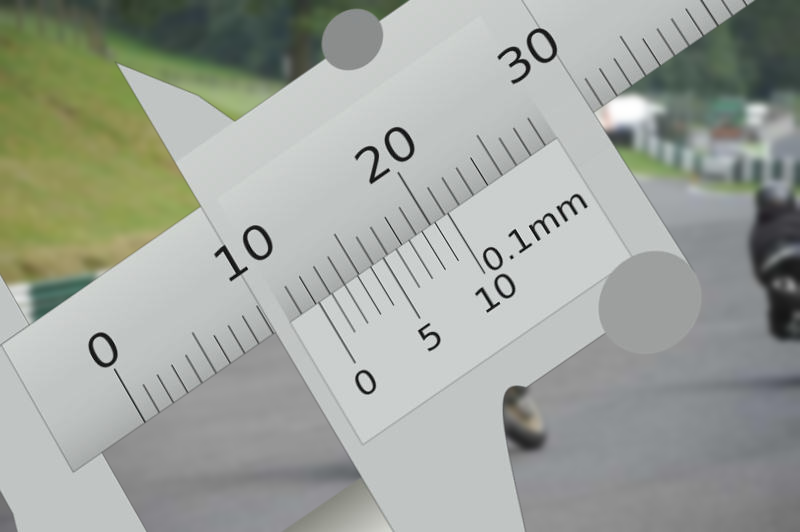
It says 12.2 mm
